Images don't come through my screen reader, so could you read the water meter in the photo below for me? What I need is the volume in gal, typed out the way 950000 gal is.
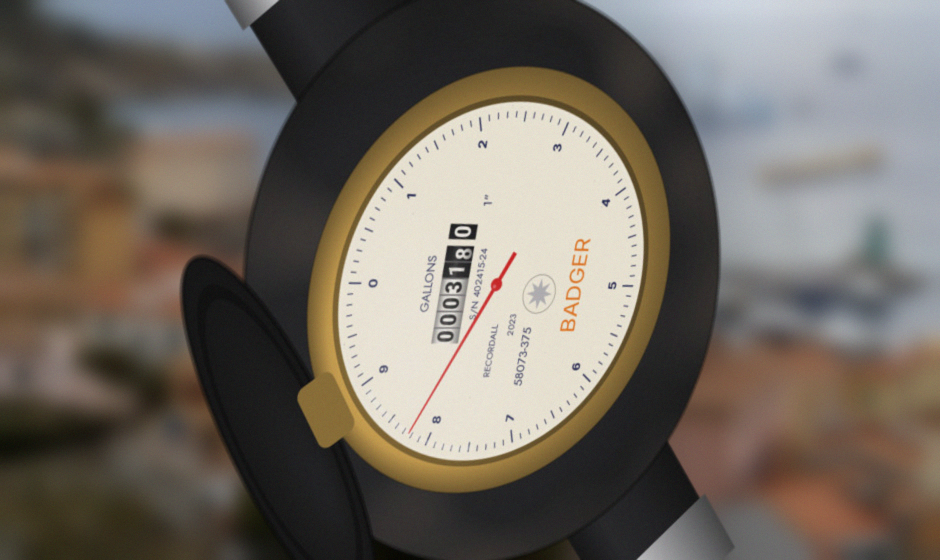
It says 3178.2 gal
